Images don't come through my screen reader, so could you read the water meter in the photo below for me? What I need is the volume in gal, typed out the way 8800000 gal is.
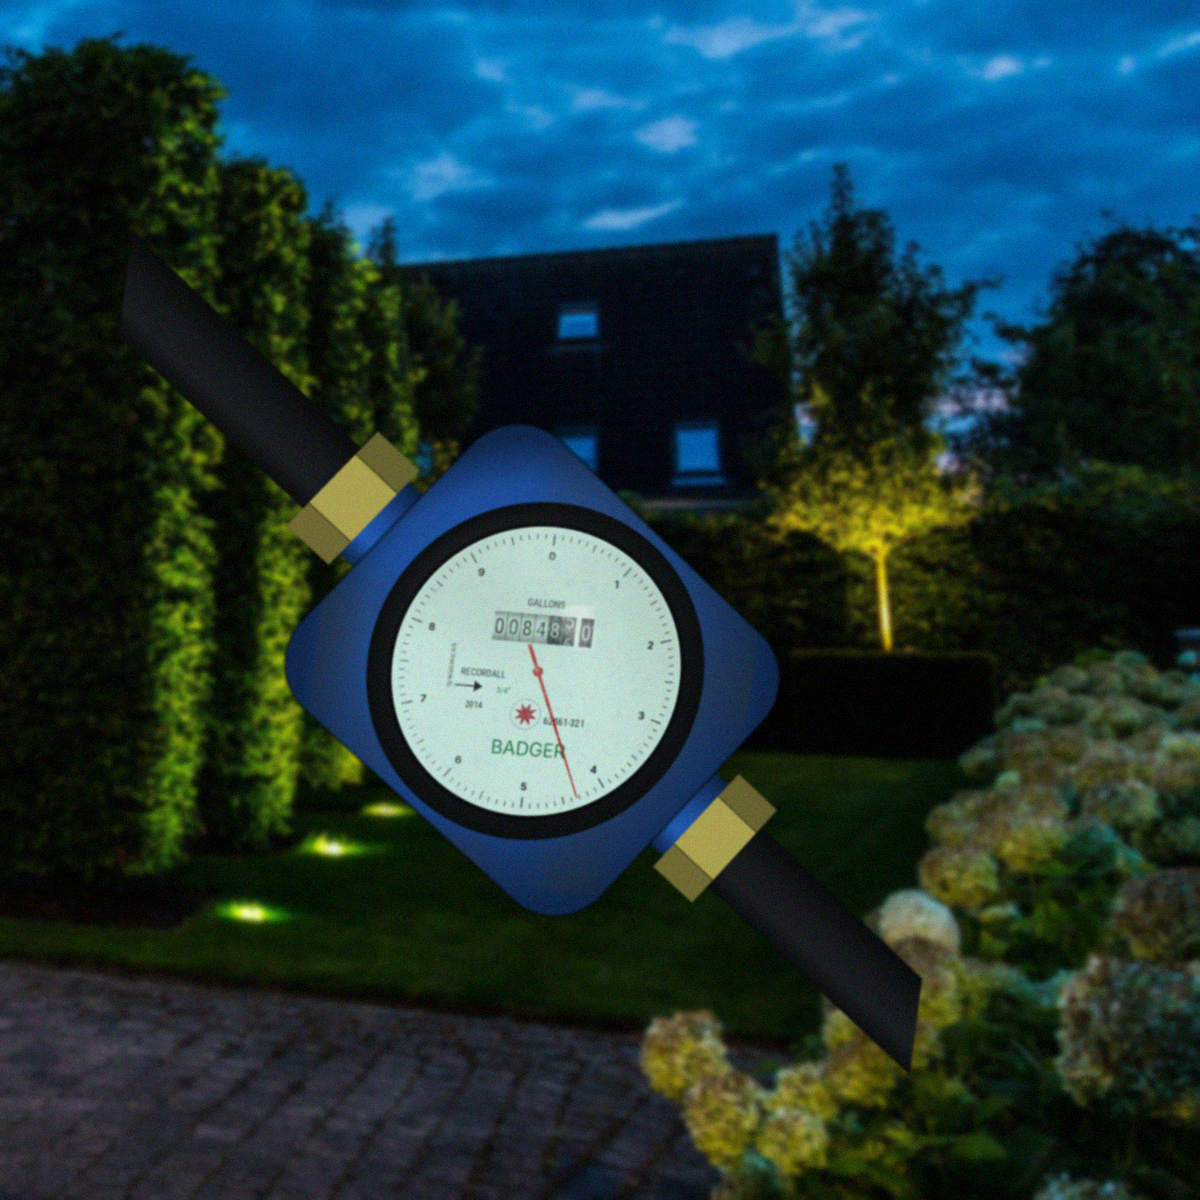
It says 84854.3 gal
